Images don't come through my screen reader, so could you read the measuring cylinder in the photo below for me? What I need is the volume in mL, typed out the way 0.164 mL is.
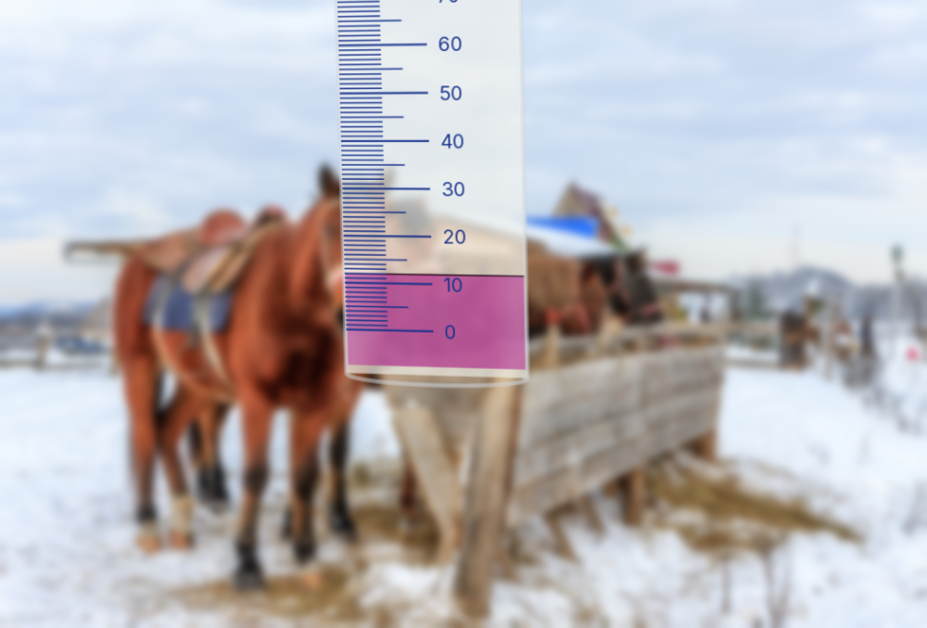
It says 12 mL
